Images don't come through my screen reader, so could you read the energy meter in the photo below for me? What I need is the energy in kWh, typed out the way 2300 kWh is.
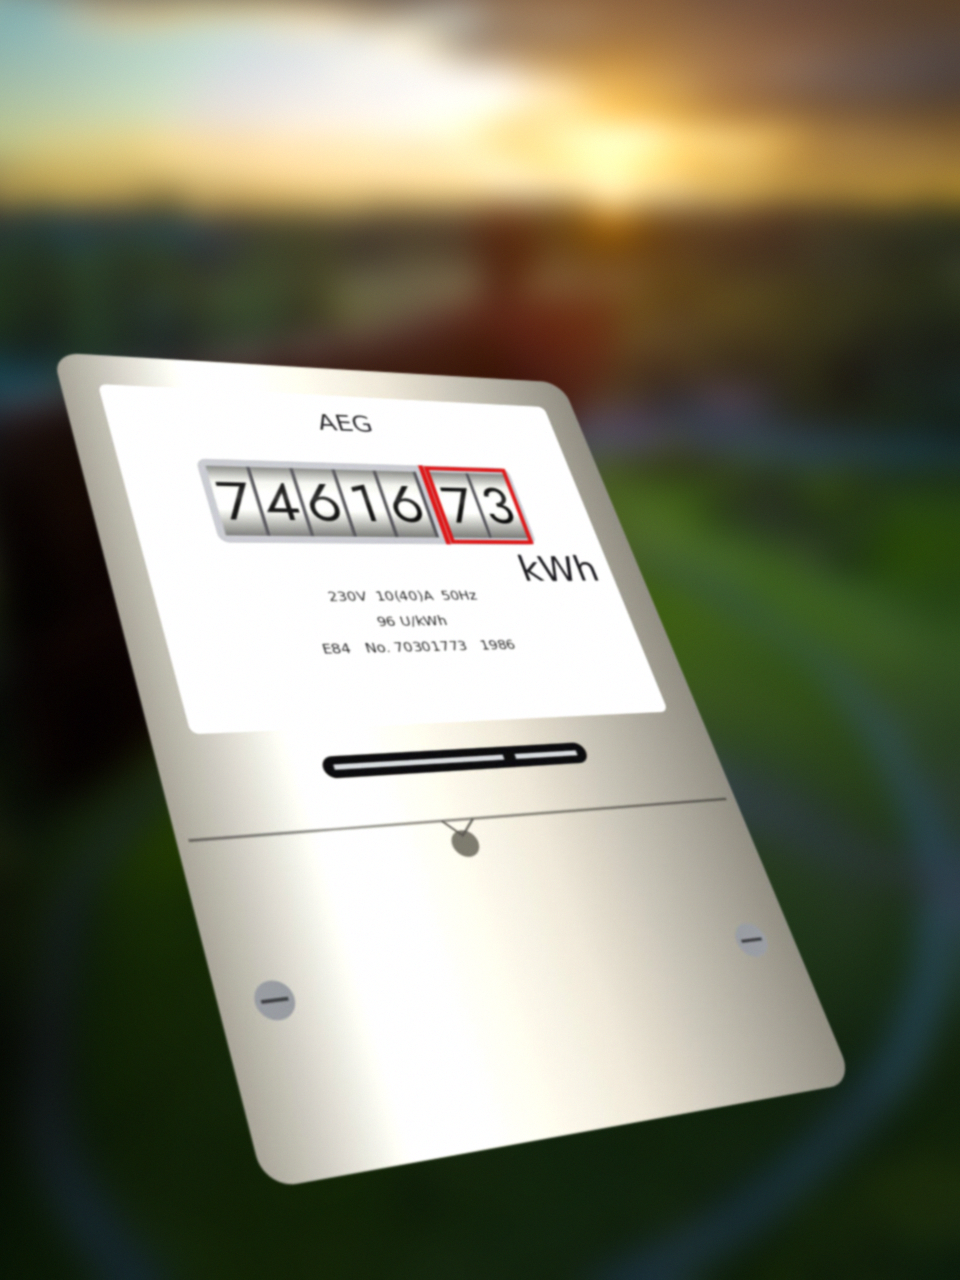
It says 74616.73 kWh
